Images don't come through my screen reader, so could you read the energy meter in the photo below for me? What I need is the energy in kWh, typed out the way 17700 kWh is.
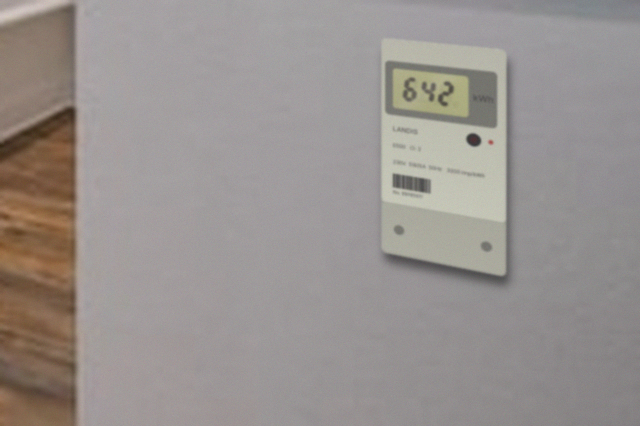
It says 642 kWh
